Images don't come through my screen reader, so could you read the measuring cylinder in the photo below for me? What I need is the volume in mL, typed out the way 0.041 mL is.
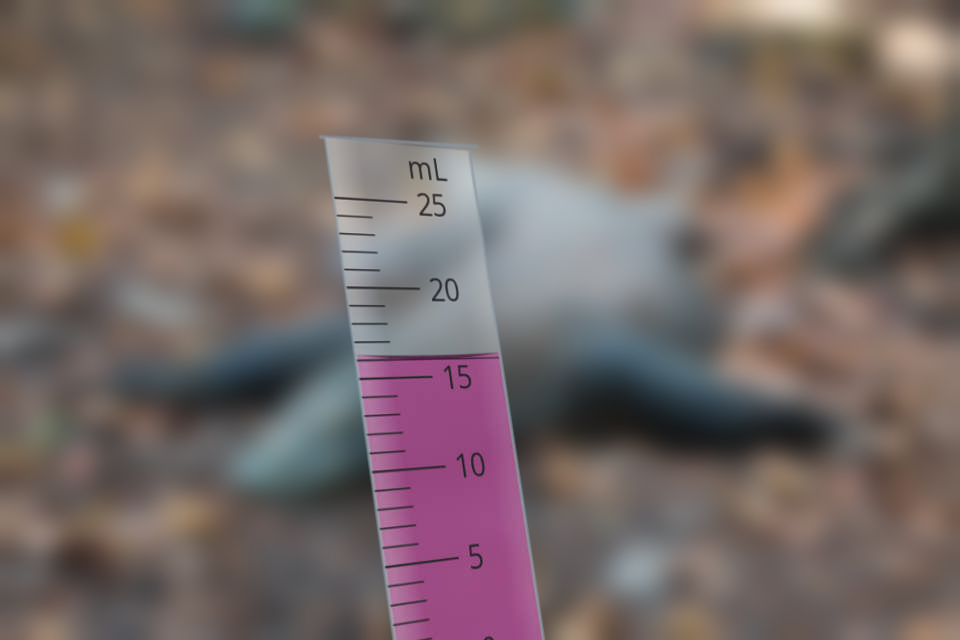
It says 16 mL
